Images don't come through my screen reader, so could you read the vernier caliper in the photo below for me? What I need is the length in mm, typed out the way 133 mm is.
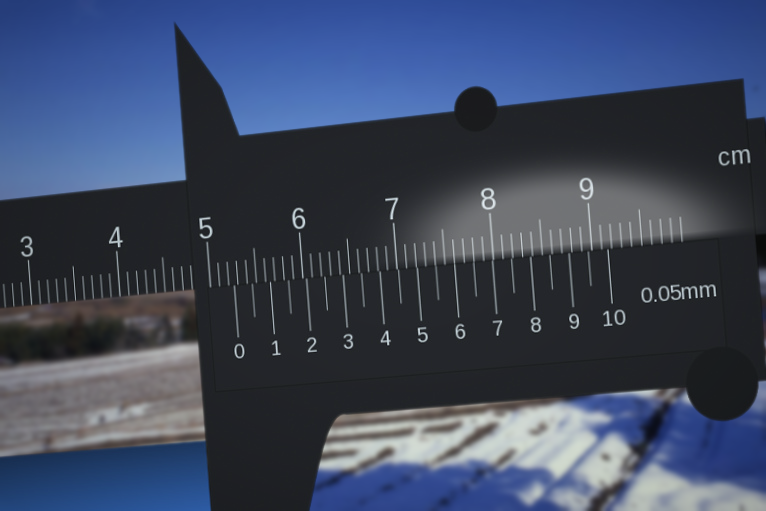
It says 52.6 mm
